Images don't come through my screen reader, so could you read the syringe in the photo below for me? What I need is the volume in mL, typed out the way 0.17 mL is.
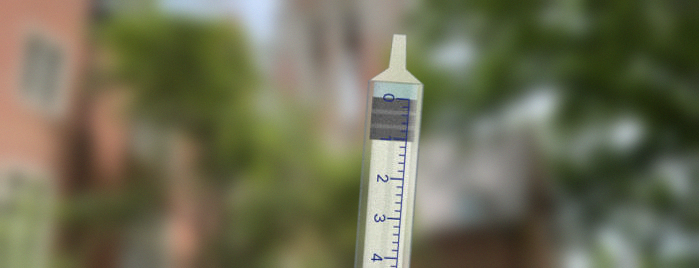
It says 0 mL
